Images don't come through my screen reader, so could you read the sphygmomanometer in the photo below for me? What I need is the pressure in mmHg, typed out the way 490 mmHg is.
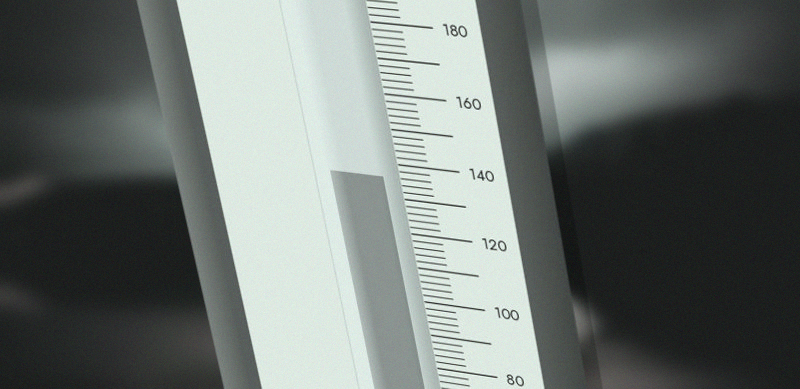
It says 136 mmHg
